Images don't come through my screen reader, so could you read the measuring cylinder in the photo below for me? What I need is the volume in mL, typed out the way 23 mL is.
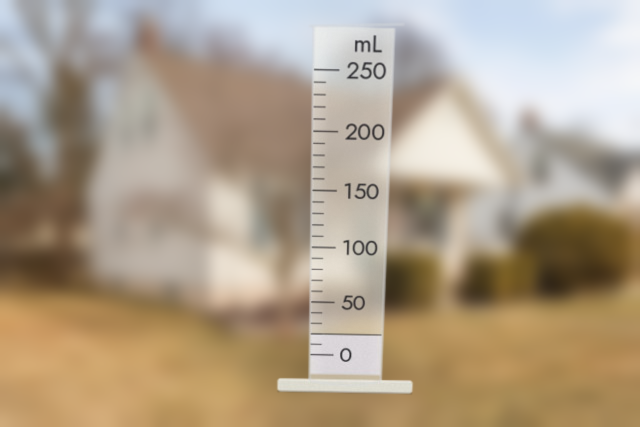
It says 20 mL
